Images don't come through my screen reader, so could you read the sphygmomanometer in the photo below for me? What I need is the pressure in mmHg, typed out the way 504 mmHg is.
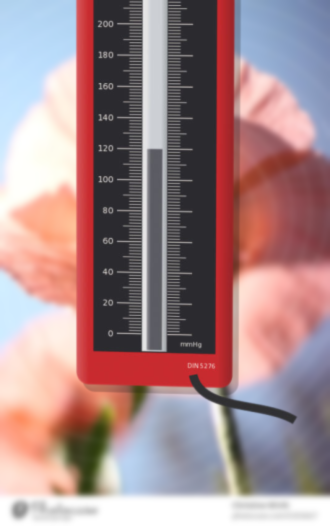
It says 120 mmHg
